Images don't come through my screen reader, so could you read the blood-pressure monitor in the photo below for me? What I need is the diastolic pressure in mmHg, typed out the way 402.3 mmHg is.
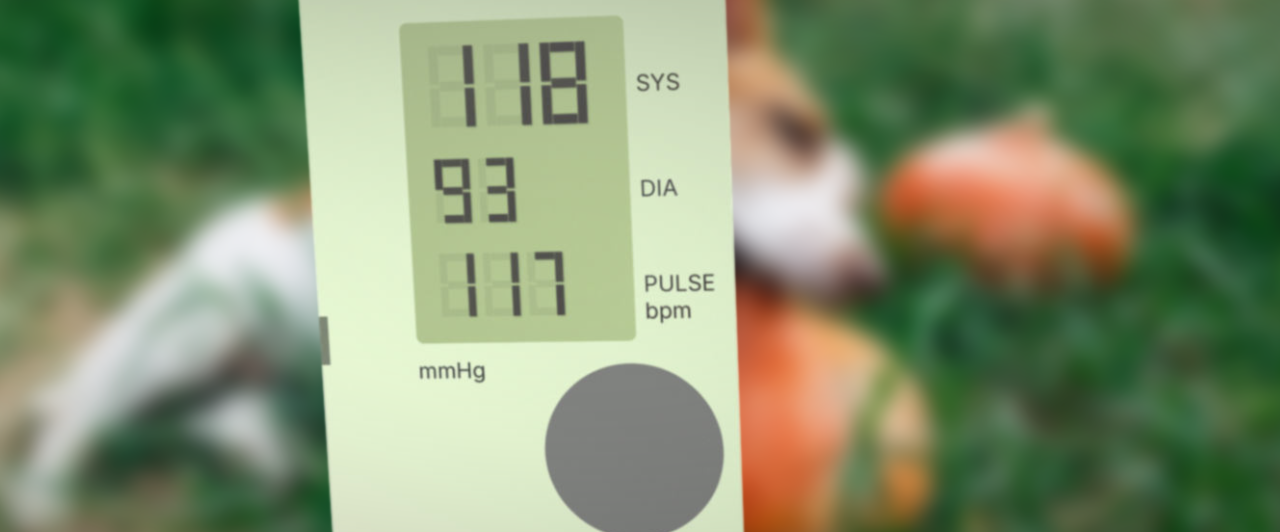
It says 93 mmHg
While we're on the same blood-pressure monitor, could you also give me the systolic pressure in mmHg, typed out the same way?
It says 118 mmHg
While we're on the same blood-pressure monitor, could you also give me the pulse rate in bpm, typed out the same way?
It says 117 bpm
